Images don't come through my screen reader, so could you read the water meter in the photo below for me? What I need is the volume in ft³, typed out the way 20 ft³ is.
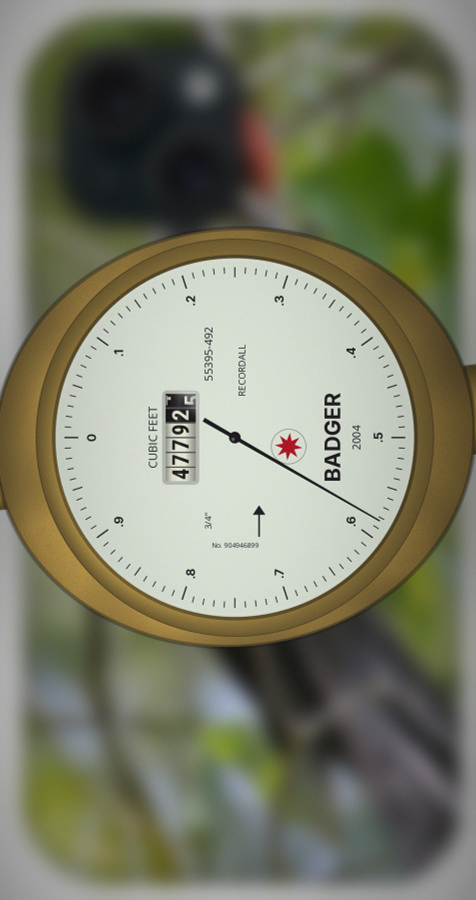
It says 477924.58 ft³
